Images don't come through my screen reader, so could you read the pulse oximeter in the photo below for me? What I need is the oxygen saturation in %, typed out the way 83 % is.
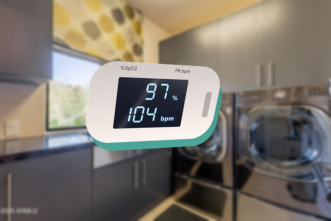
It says 97 %
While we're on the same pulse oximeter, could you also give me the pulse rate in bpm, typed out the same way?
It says 104 bpm
